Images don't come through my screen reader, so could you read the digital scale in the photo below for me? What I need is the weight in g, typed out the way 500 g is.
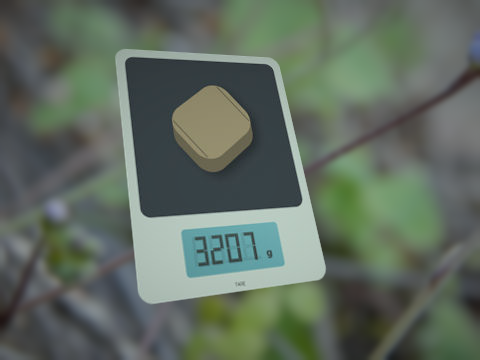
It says 3207 g
